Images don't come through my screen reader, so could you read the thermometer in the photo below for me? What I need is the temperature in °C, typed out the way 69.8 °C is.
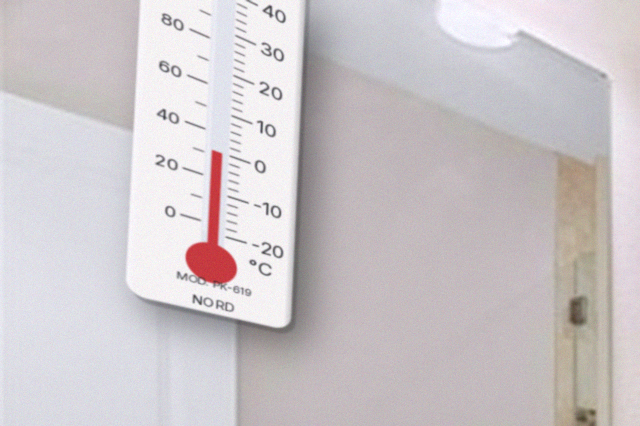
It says 0 °C
